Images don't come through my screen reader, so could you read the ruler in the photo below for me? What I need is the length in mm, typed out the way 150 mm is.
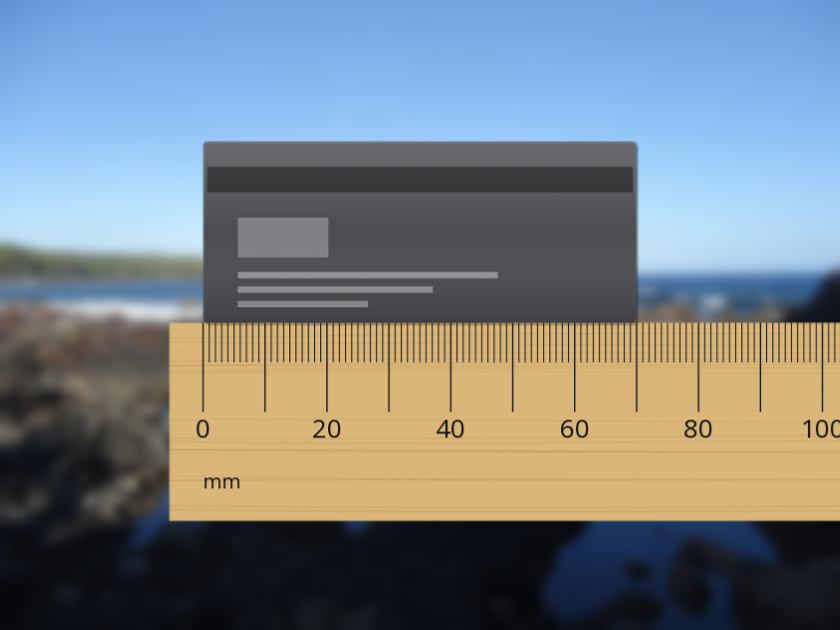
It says 70 mm
